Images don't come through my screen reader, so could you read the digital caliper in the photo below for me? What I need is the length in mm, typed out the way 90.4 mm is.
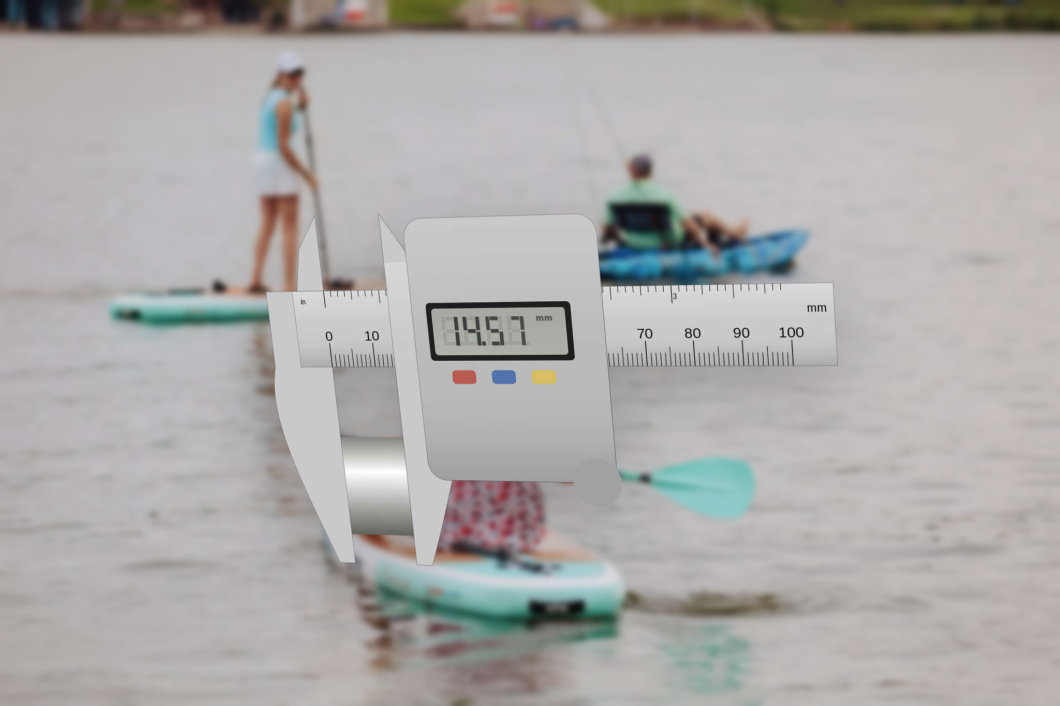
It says 14.57 mm
